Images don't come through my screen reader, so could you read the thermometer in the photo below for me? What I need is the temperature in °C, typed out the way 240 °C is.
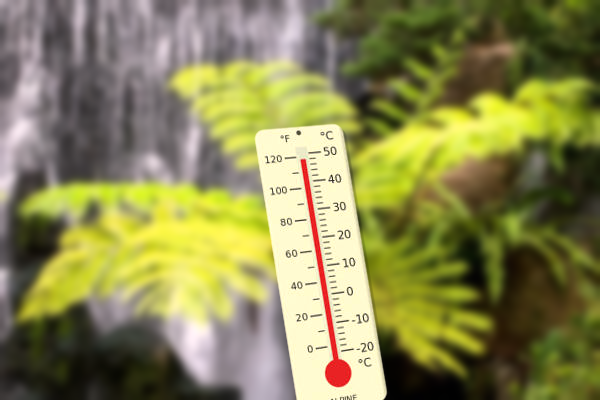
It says 48 °C
